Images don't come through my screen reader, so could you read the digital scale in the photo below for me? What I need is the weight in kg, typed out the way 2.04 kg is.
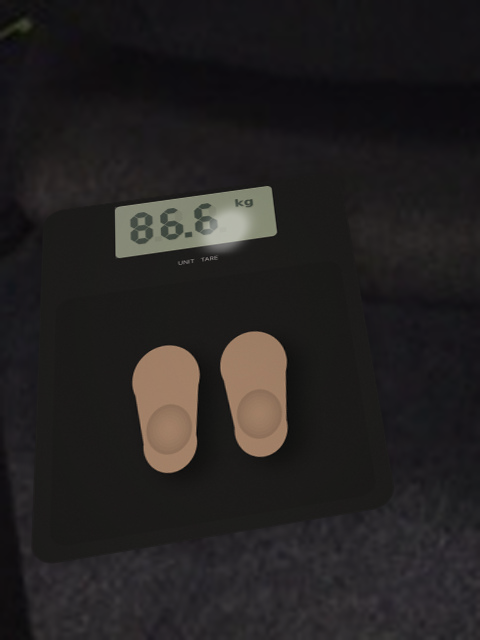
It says 86.6 kg
